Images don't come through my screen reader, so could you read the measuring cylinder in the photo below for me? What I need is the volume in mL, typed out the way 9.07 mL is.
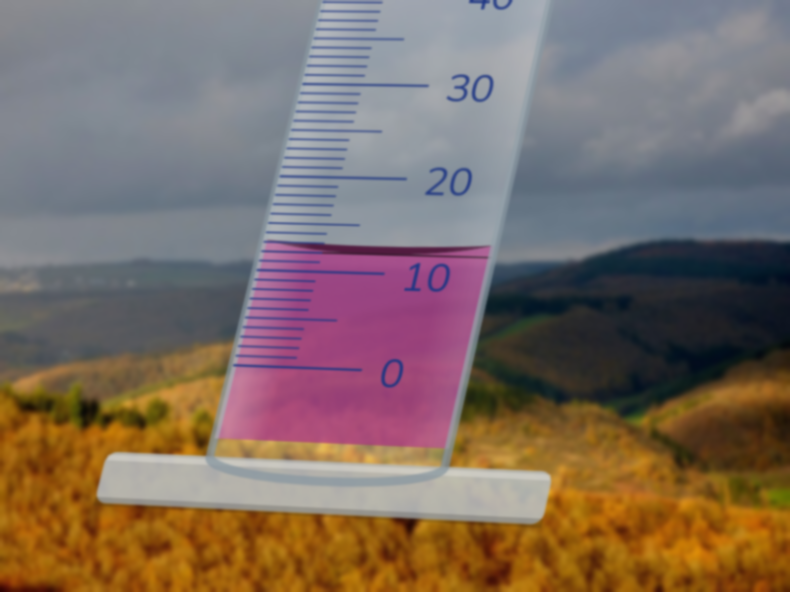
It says 12 mL
